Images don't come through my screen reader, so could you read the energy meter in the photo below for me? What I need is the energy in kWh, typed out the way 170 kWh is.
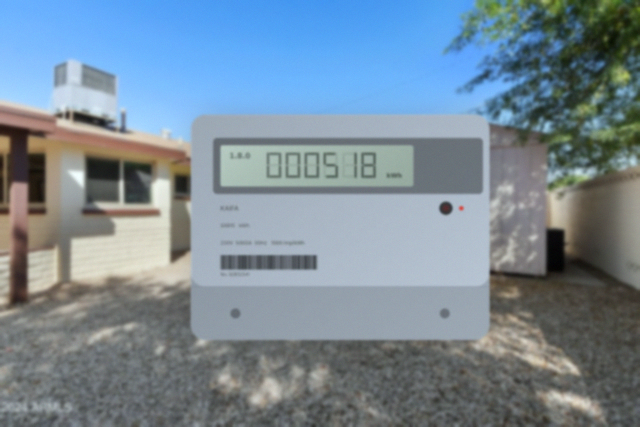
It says 518 kWh
